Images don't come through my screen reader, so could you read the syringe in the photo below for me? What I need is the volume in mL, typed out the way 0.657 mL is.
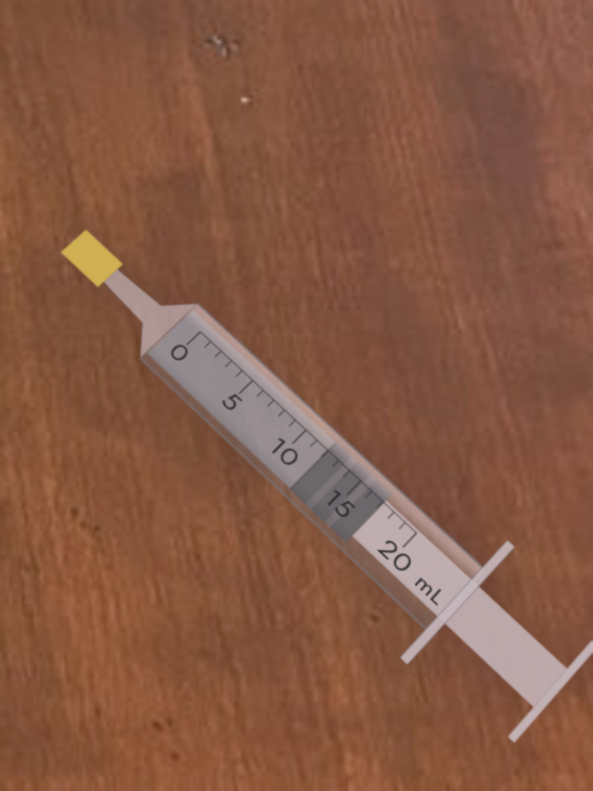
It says 12 mL
